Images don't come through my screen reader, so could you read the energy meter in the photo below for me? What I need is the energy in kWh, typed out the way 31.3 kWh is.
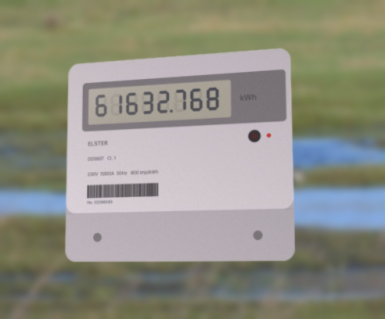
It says 61632.768 kWh
